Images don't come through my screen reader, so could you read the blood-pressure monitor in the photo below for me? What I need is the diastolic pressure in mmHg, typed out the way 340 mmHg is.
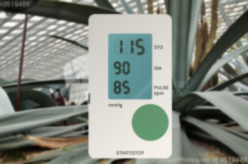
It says 90 mmHg
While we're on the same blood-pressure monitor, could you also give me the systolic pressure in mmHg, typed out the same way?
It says 115 mmHg
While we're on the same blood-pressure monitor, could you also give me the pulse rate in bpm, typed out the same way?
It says 85 bpm
